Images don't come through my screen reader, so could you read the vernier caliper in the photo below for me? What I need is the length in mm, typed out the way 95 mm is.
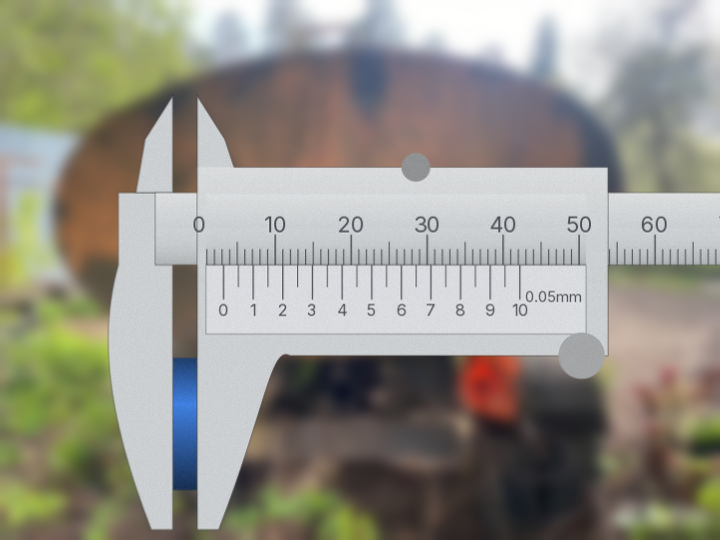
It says 3.2 mm
